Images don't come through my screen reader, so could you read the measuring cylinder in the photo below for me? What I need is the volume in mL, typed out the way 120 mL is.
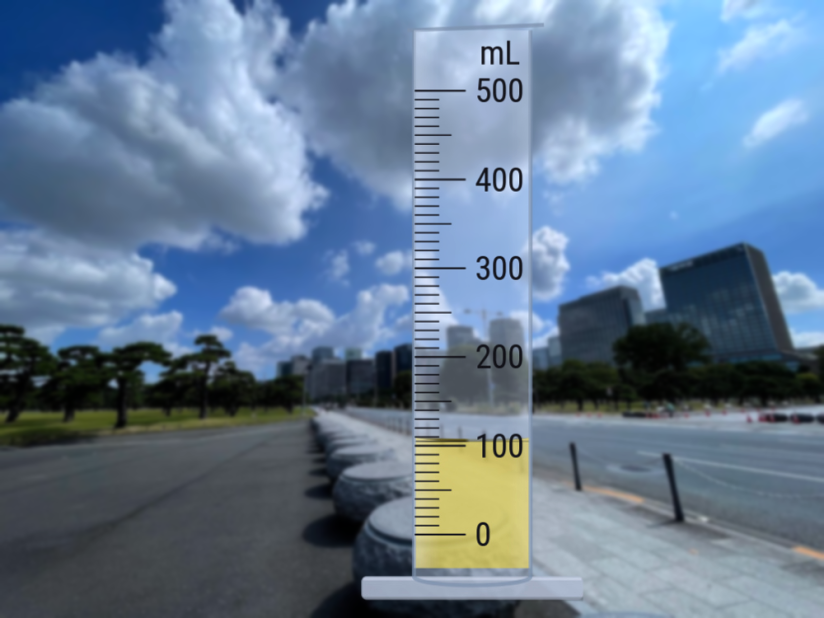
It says 105 mL
